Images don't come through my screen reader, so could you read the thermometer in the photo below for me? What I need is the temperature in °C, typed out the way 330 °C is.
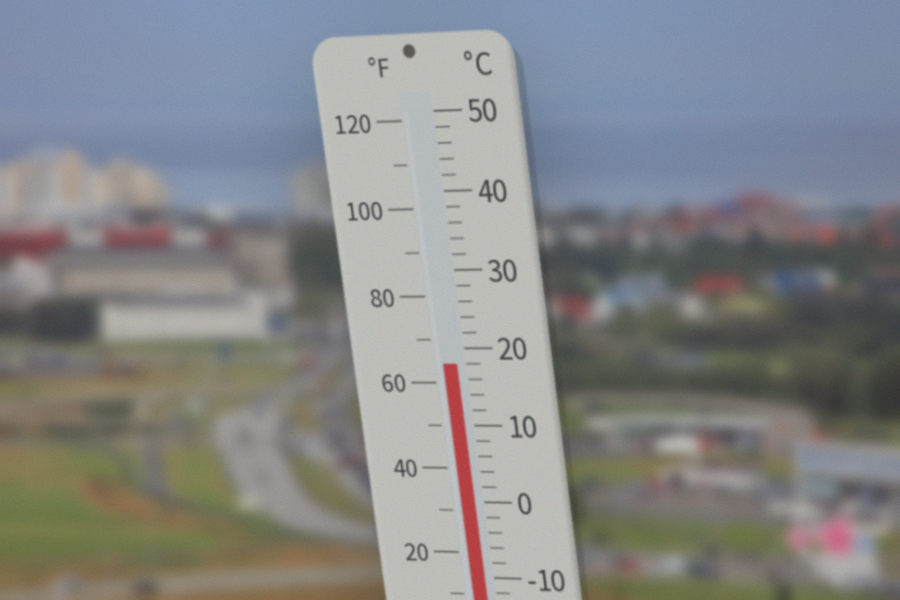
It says 18 °C
